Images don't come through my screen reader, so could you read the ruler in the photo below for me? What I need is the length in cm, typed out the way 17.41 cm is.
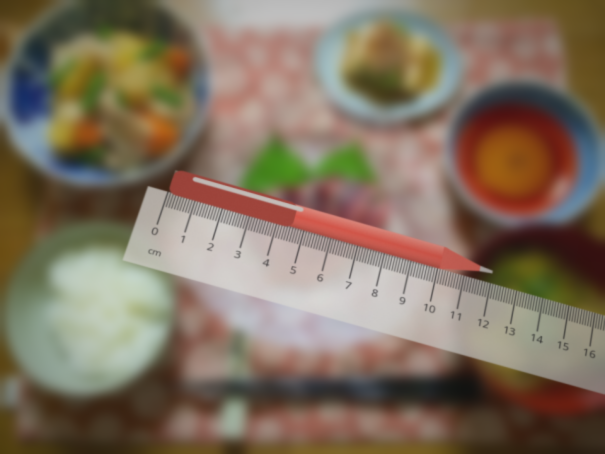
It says 12 cm
